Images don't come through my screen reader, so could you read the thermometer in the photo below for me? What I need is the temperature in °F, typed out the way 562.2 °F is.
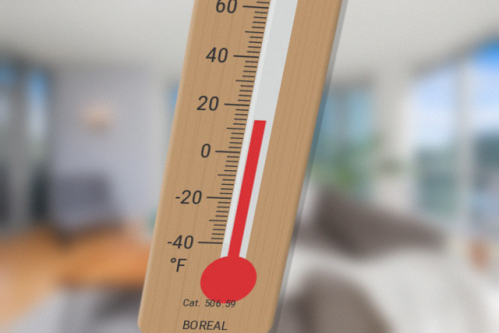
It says 14 °F
